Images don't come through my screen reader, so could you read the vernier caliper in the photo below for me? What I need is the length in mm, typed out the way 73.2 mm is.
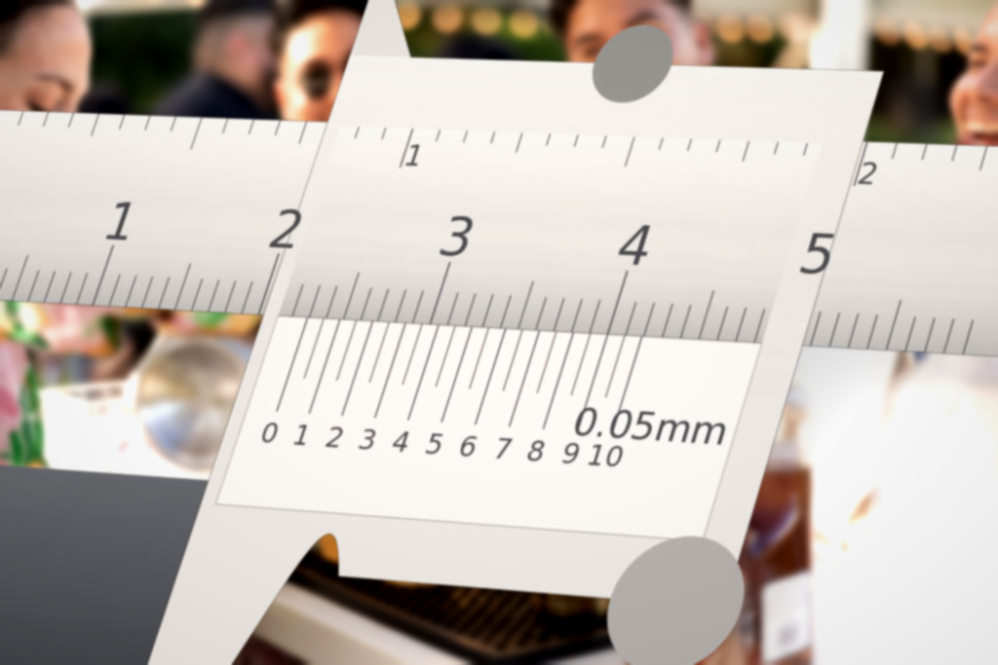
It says 22.9 mm
